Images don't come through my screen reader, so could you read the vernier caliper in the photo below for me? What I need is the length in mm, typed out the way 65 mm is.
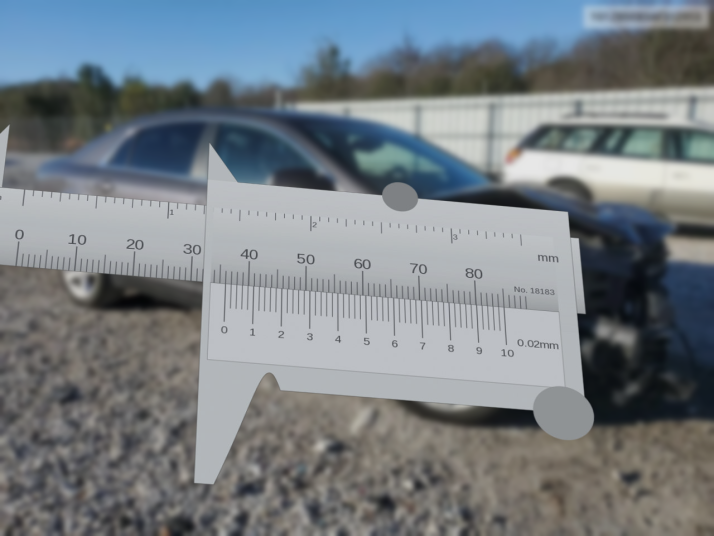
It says 36.0 mm
